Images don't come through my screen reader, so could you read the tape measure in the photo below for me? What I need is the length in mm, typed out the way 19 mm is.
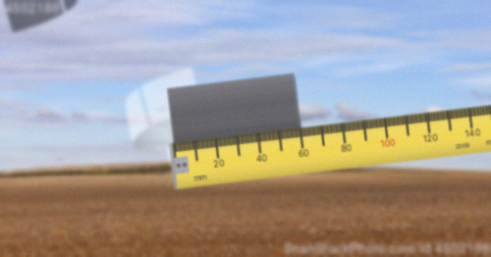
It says 60 mm
